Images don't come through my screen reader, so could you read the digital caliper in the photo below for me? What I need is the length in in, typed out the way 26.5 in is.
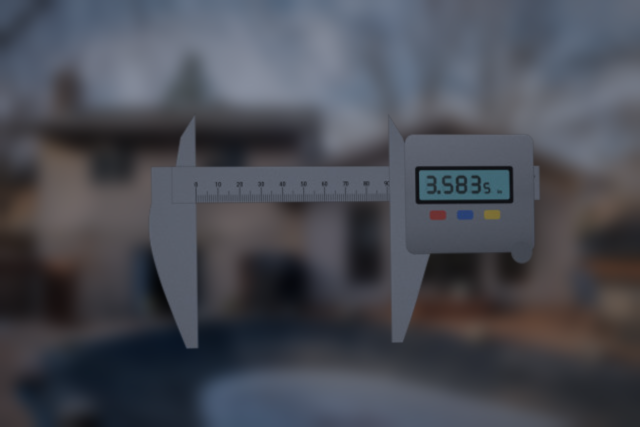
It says 3.5835 in
